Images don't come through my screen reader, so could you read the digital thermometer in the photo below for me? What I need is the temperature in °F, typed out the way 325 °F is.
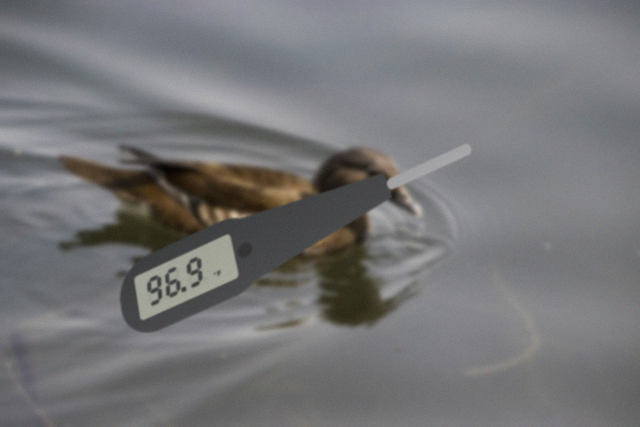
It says 96.9 °F
